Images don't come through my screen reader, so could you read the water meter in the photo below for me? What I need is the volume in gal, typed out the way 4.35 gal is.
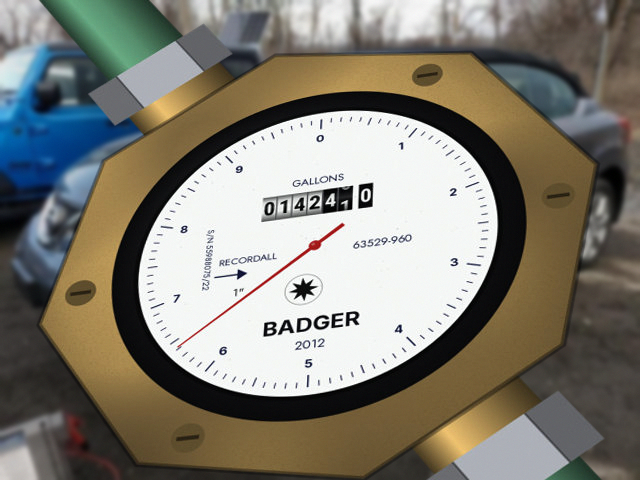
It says 142406.4 gal
